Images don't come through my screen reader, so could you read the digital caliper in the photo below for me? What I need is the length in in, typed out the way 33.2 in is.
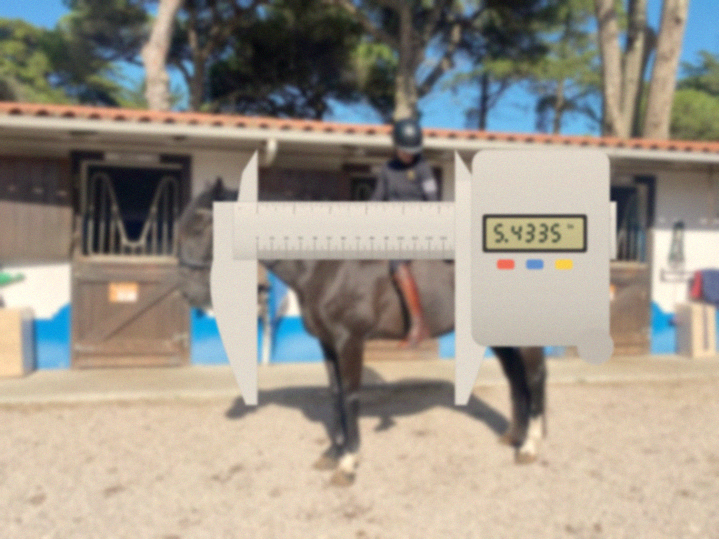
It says 5.4335 in
